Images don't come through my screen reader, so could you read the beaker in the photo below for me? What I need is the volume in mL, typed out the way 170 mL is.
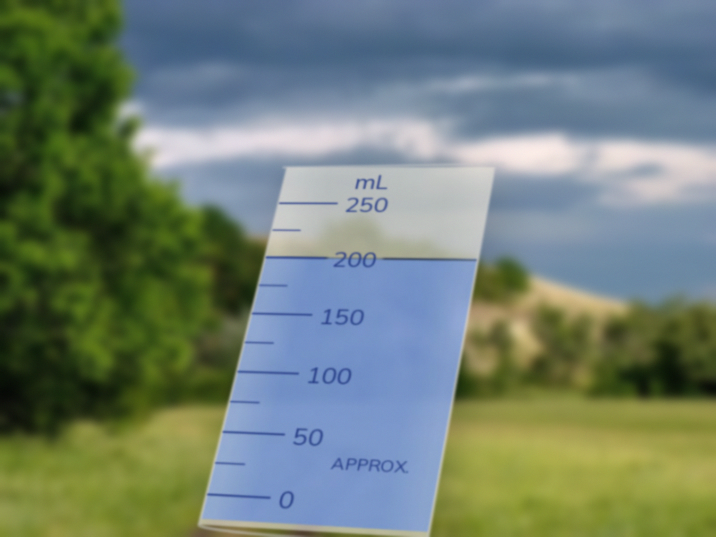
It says 200 mL
